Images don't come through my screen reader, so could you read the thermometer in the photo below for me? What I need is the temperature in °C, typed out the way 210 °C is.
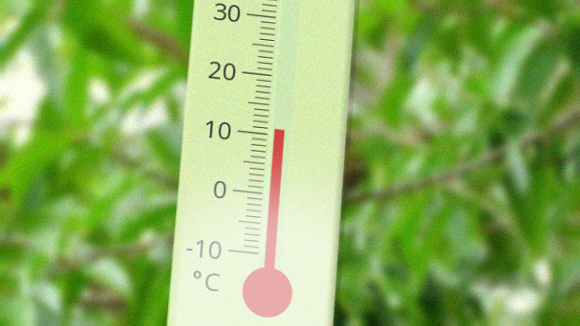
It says 11 °C
